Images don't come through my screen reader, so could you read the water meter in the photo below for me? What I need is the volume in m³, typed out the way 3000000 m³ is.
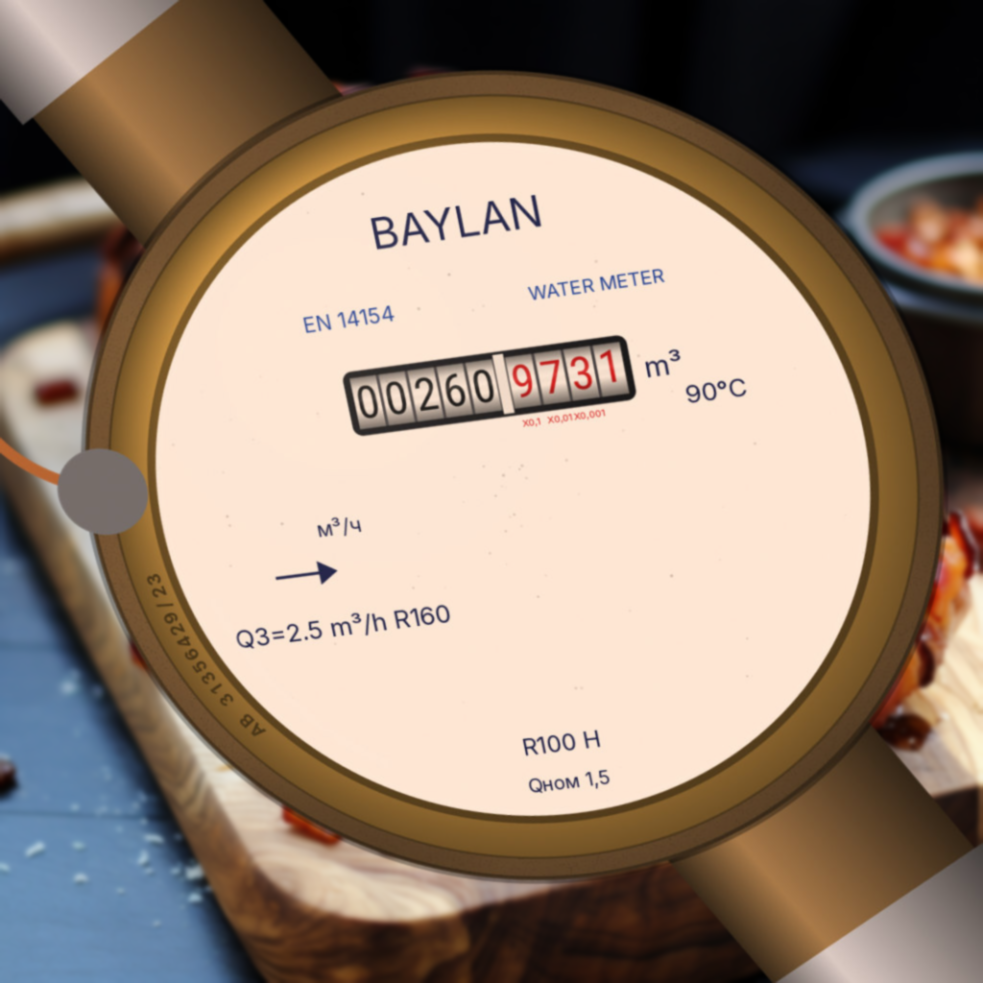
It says 260.9731 m³
